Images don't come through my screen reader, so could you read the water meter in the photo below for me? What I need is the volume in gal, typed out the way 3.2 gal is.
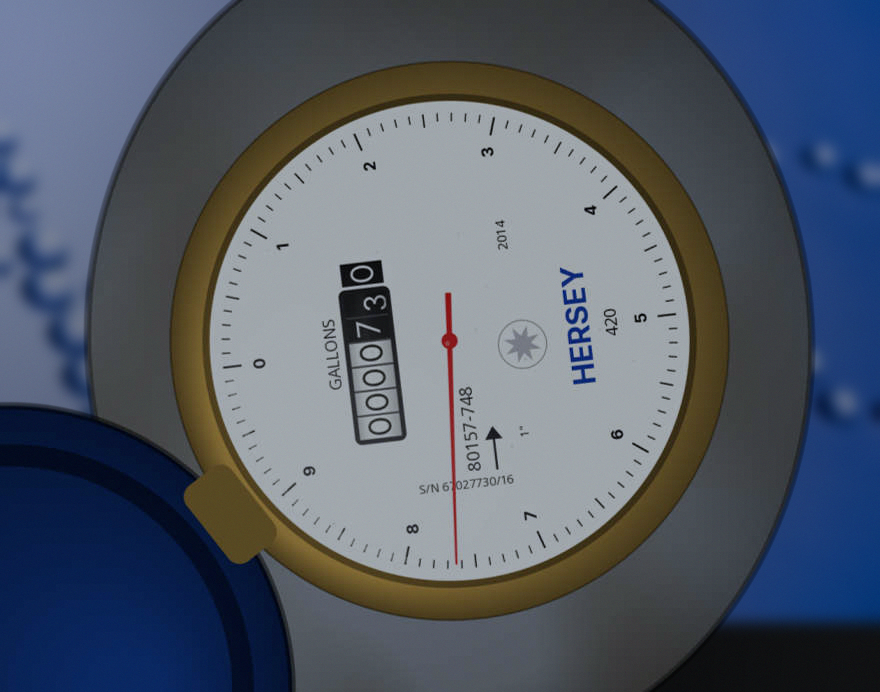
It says 727.6 gal
